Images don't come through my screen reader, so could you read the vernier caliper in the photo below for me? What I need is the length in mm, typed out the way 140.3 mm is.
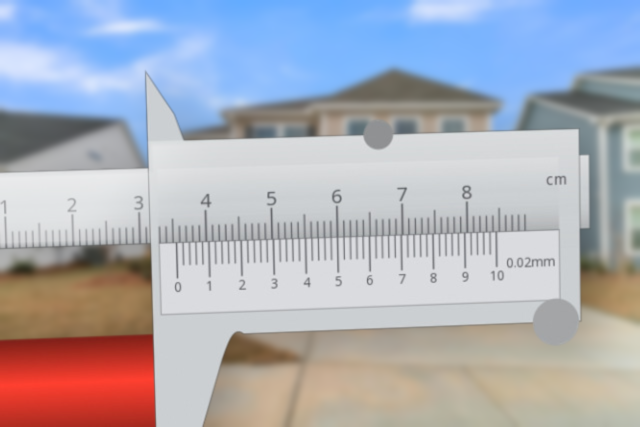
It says 35.5 mm
